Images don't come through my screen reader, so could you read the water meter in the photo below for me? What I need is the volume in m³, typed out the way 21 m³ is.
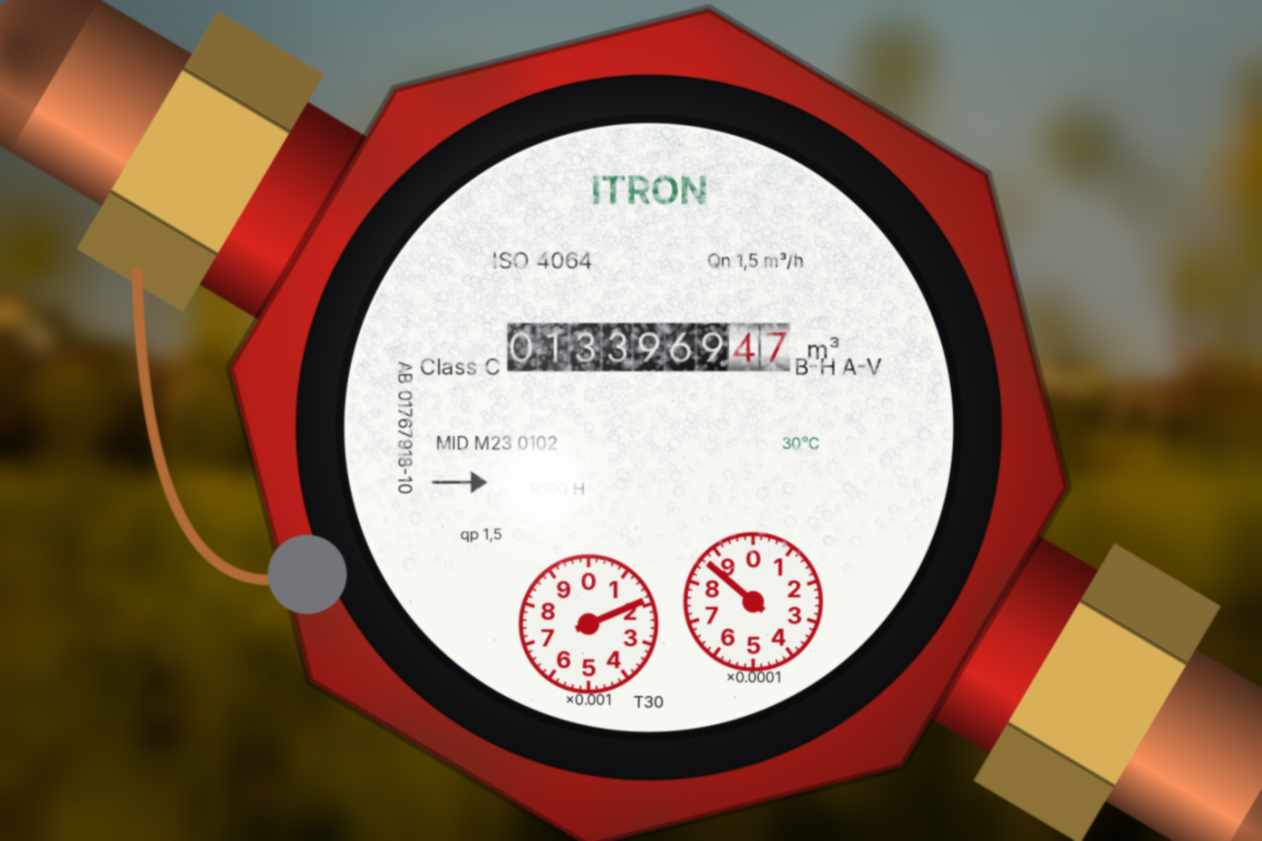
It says 133969.4718 m³
